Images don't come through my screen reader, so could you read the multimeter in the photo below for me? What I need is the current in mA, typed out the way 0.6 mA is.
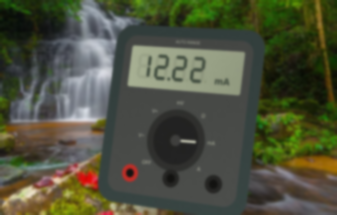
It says 12.22 mA
